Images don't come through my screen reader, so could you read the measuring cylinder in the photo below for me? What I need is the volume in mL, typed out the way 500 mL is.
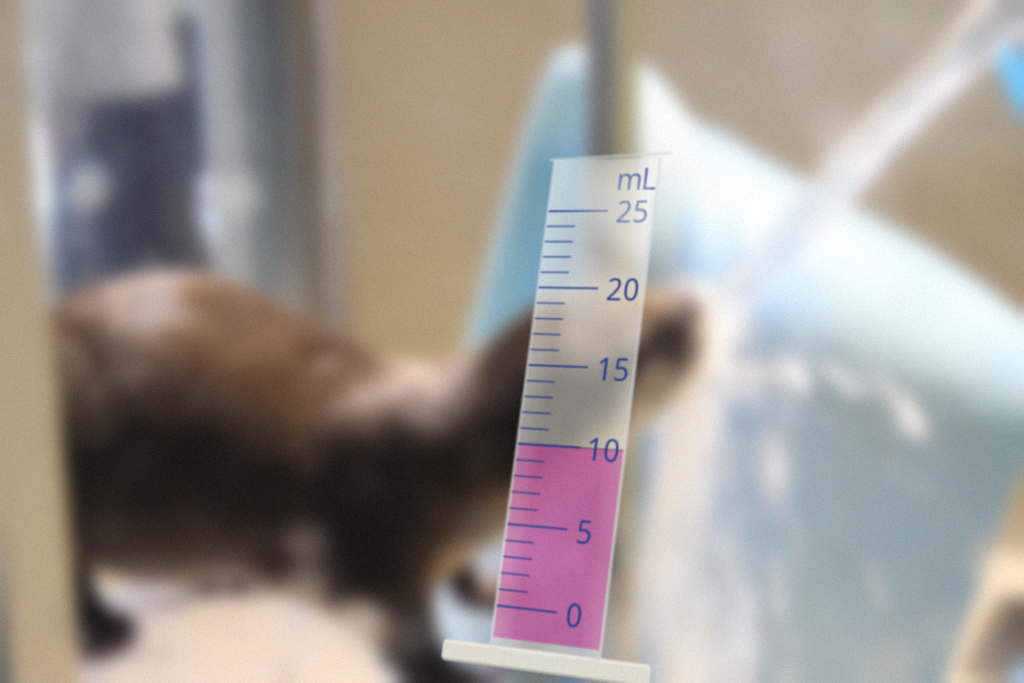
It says 10 mL
